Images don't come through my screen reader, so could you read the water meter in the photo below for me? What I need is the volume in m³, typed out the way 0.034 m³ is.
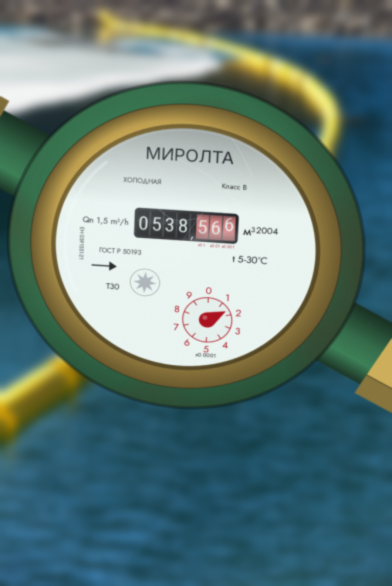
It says 538.5661 m³
